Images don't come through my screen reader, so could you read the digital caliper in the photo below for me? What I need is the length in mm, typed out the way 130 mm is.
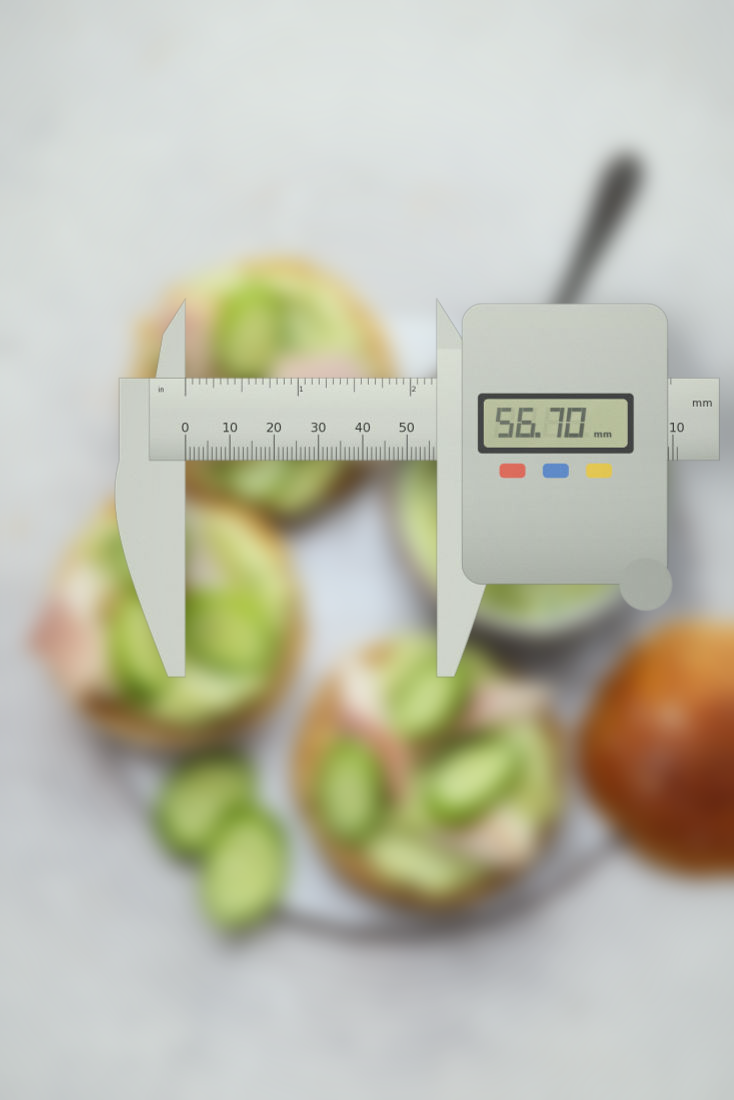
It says 56.70 mm
